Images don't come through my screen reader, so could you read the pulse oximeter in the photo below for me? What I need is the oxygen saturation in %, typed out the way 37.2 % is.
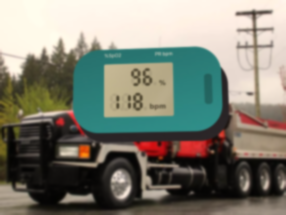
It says 96 %
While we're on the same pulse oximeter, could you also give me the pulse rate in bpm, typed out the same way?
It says 118 bpm
